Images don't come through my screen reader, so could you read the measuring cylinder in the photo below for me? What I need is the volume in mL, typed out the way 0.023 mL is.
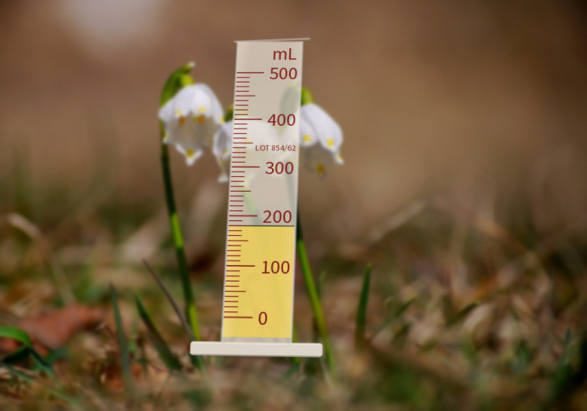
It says 180 mL
